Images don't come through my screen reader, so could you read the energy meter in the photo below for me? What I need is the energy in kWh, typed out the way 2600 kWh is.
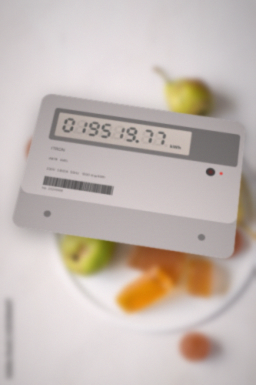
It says 19519.77 kWh
